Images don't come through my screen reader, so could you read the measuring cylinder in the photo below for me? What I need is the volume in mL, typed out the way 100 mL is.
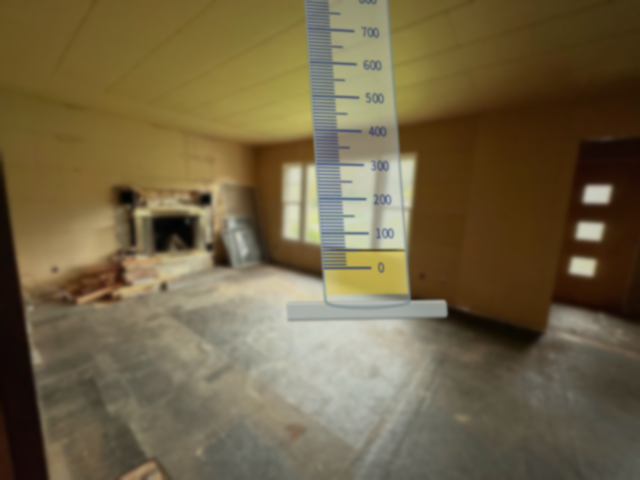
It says 50 mL
